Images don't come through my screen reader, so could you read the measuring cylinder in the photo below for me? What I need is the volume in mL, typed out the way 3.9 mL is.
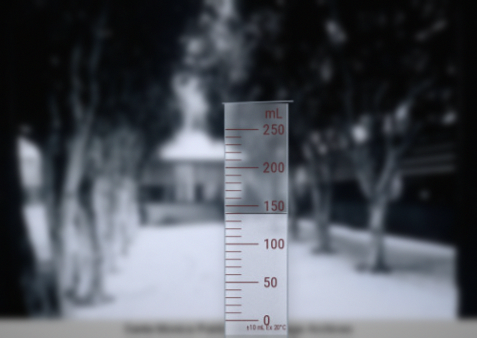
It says 140 mL
